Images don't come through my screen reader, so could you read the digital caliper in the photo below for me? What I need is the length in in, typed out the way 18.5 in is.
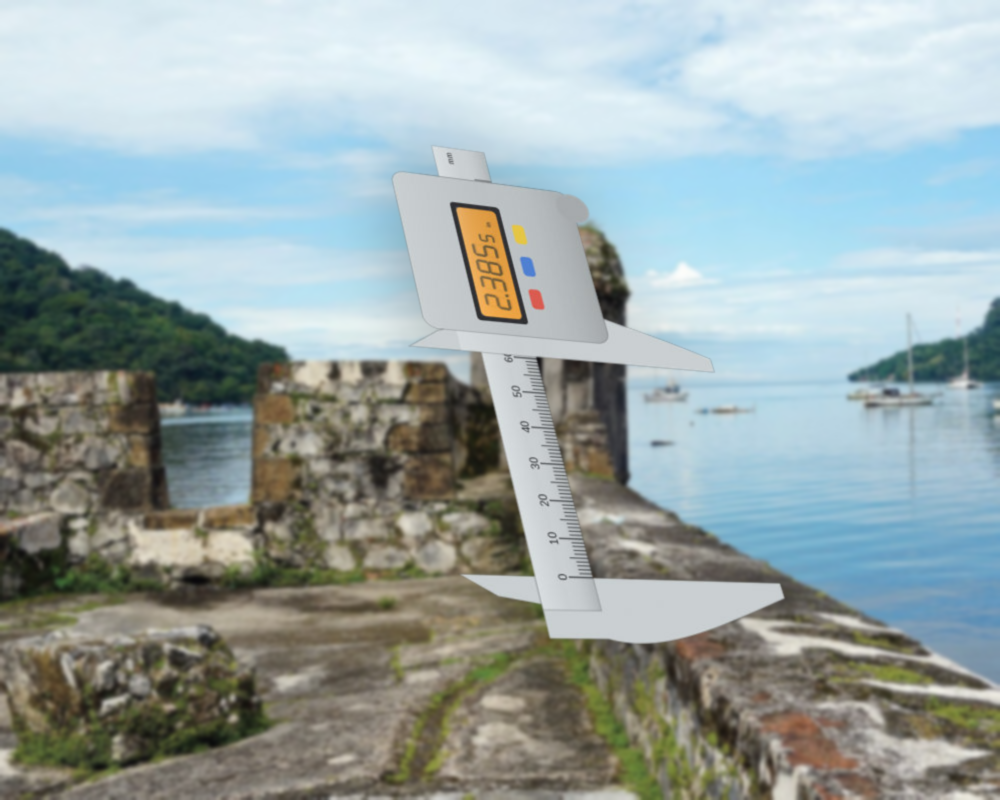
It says 2.3855 in
